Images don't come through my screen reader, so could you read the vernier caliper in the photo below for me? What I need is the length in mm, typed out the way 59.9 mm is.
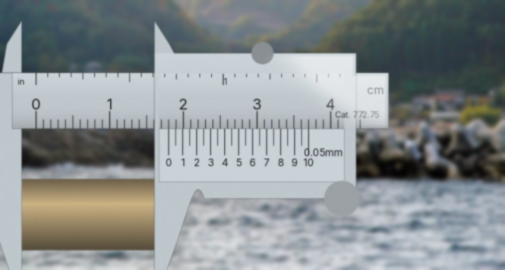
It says 18.0 mm
